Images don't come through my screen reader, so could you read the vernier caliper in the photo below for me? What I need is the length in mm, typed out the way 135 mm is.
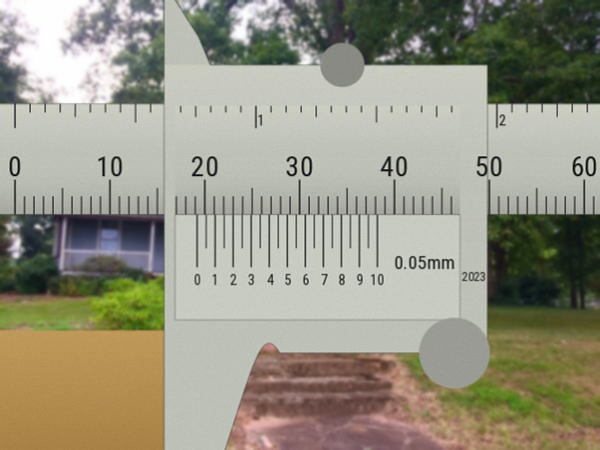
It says 19.2 mm
